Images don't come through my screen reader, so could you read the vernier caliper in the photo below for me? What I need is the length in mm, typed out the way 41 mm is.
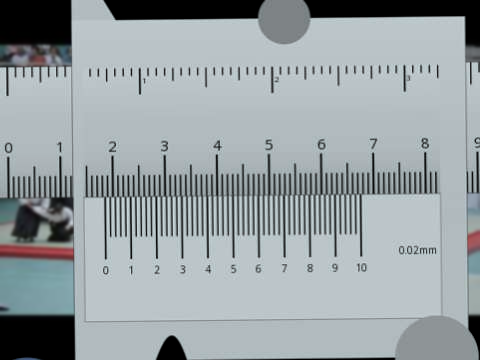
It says 18.5 mm
